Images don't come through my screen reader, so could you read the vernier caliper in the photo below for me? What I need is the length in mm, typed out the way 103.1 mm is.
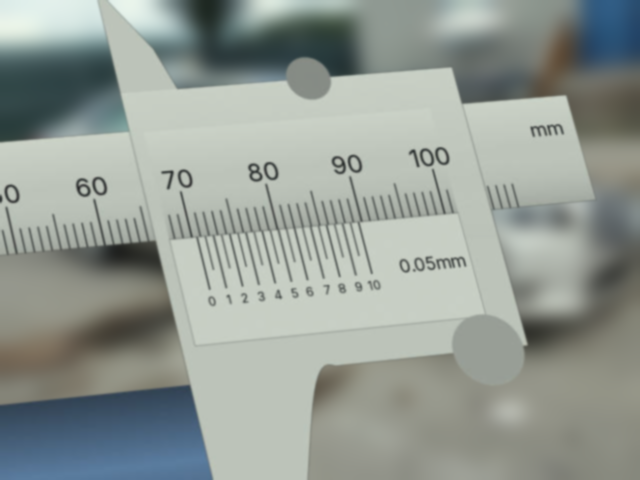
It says 70.6 mm
